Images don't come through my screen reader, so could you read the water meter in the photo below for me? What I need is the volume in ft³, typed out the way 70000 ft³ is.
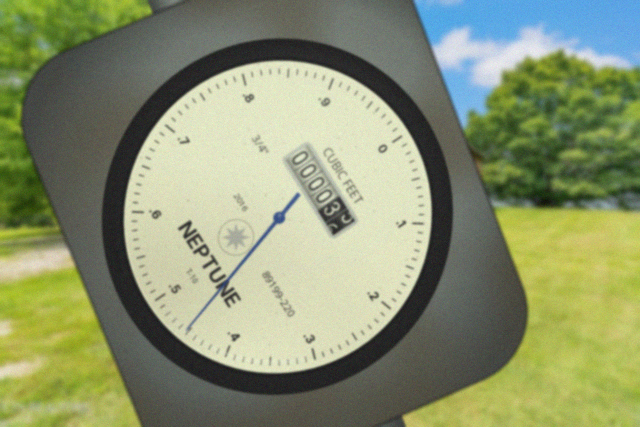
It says 35.45 ft³
